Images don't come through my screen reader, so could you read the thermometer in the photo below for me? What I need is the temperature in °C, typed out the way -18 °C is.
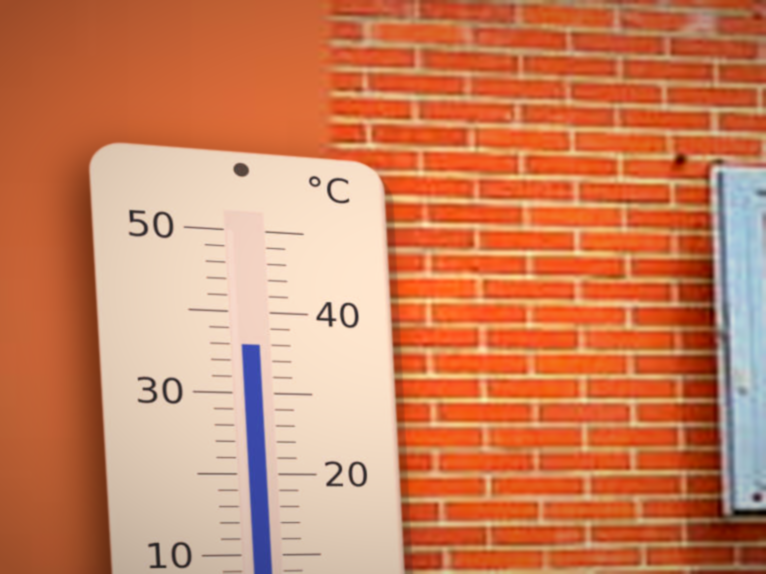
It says 36 °C
